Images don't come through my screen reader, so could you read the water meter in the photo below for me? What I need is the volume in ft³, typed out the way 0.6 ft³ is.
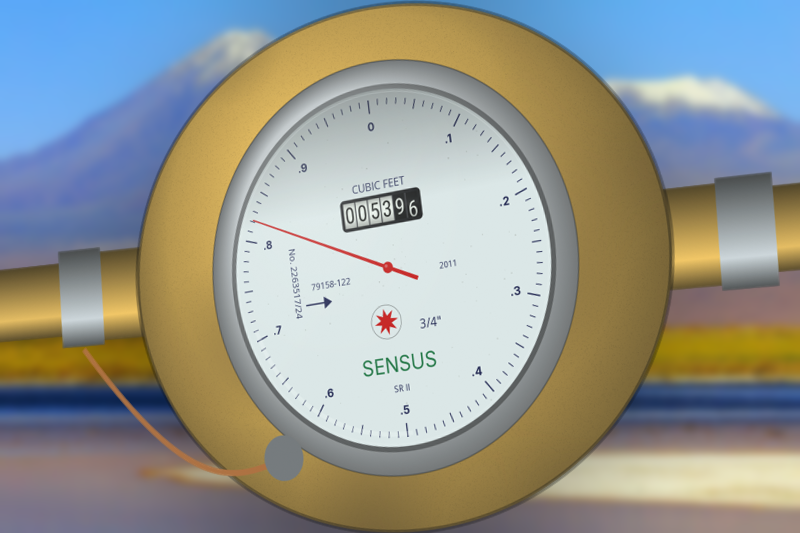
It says 5395.82 ft³
